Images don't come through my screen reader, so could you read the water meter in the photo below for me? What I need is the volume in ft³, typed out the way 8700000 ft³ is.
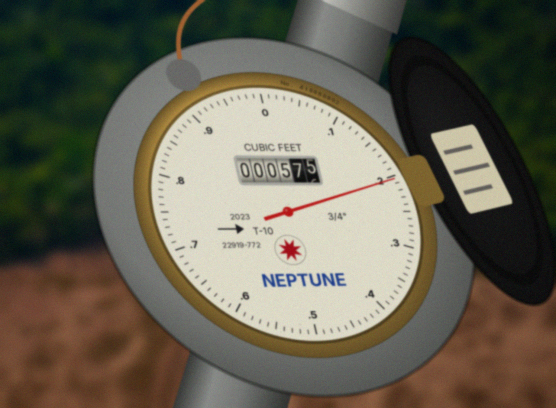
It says 575.20 ft³
